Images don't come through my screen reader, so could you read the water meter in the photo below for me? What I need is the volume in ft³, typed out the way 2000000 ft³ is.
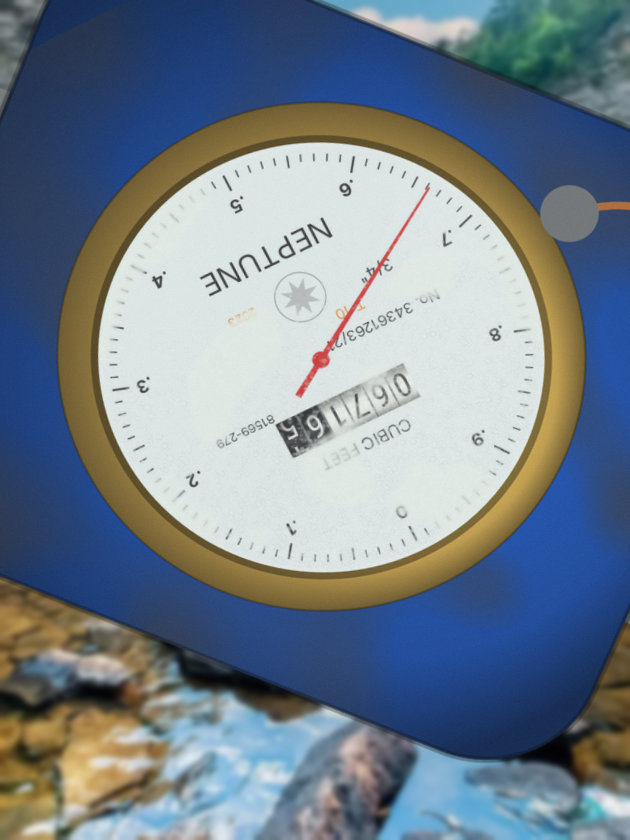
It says 67164.66 ft³
